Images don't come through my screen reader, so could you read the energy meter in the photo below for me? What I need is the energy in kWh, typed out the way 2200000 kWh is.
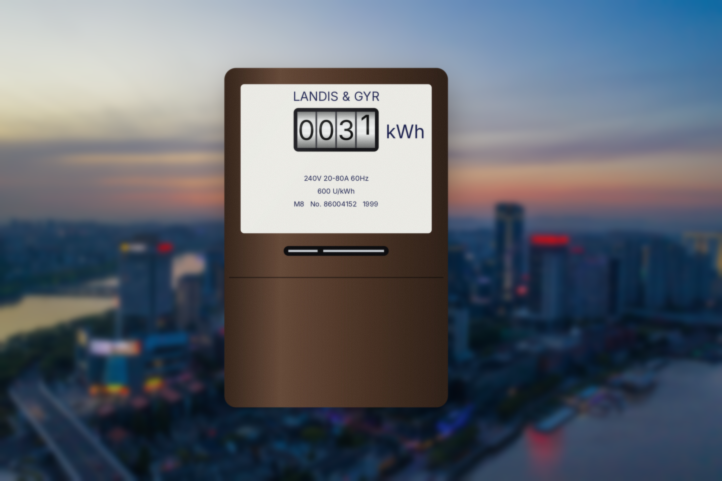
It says 31 kWh
